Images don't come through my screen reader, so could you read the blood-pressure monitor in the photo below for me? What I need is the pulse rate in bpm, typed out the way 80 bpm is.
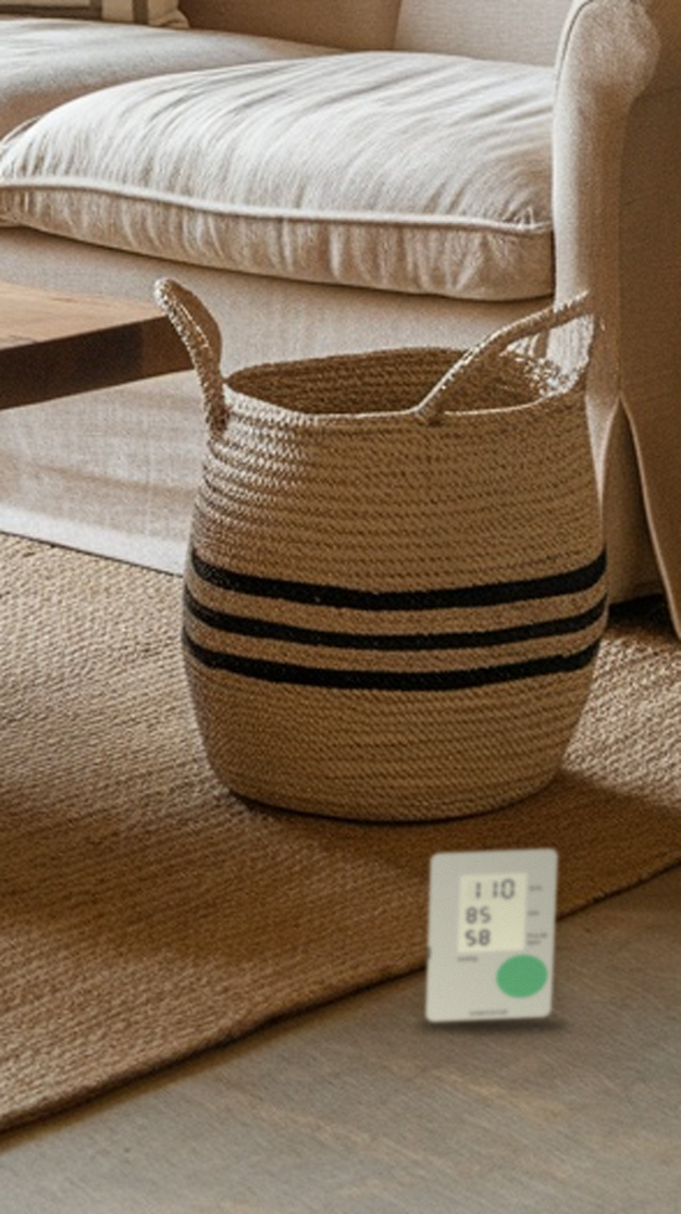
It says 58 bpm
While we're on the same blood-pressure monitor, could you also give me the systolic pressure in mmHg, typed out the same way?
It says 110 mmHg
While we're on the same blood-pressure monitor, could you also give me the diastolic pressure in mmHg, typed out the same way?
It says 85 mmHg
